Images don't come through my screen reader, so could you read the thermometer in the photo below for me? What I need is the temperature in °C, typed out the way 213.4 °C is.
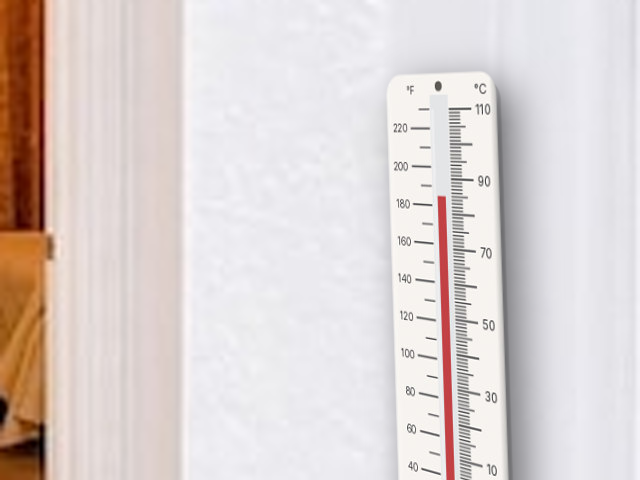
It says 85 °C
